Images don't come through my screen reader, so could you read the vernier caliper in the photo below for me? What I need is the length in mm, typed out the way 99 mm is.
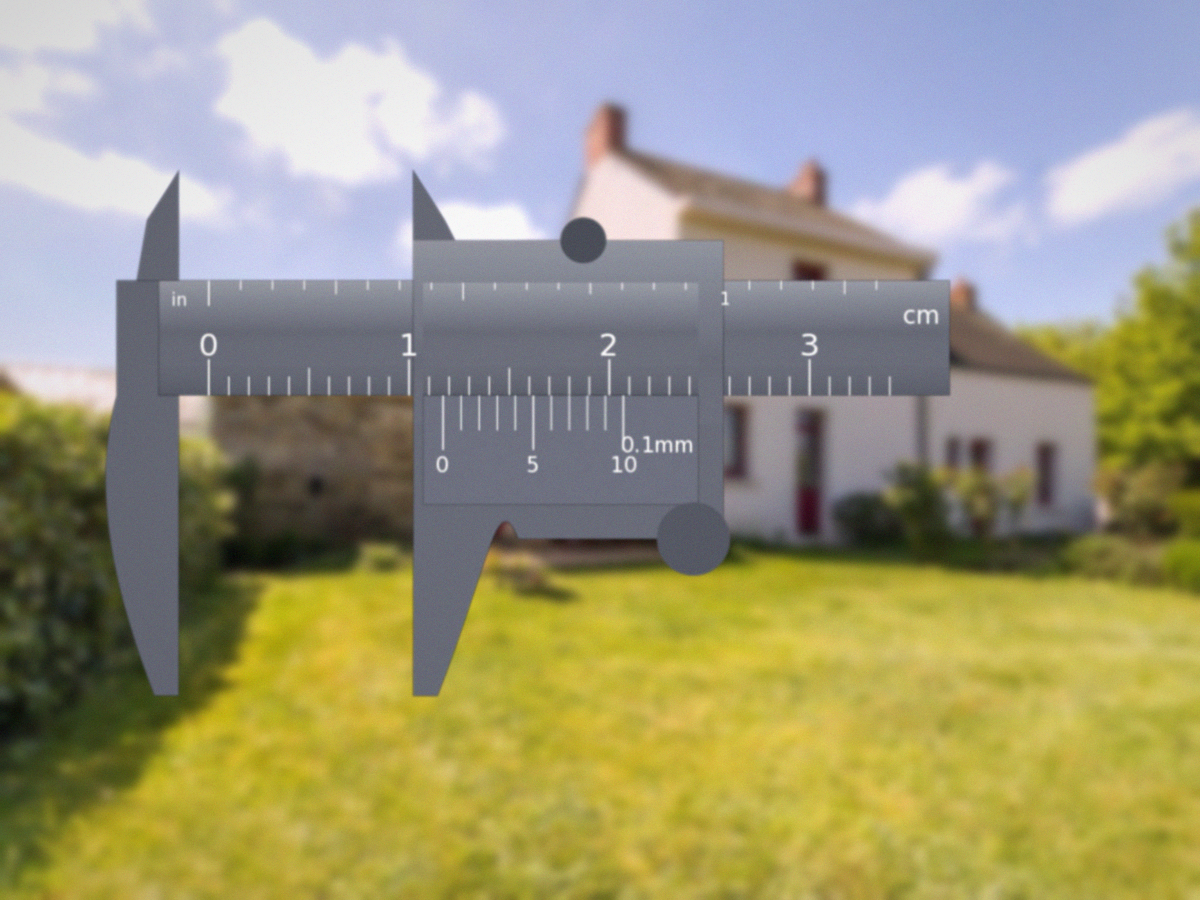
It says 11.7 mm
